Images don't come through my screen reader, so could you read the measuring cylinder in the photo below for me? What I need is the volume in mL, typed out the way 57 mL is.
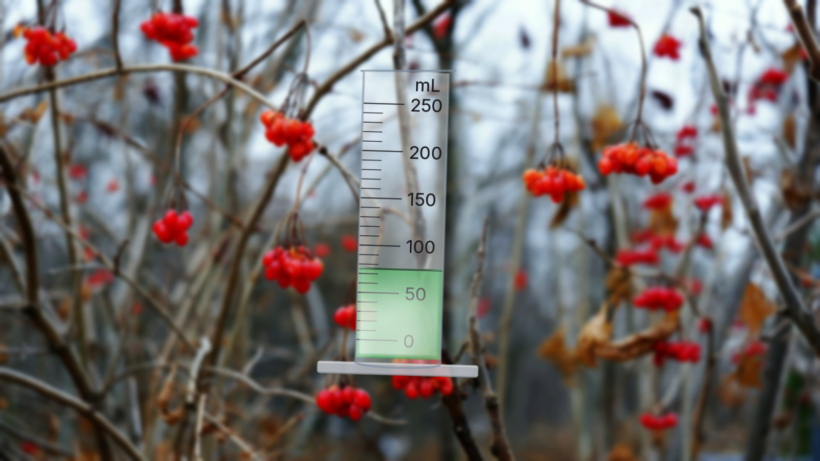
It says 75 mL
